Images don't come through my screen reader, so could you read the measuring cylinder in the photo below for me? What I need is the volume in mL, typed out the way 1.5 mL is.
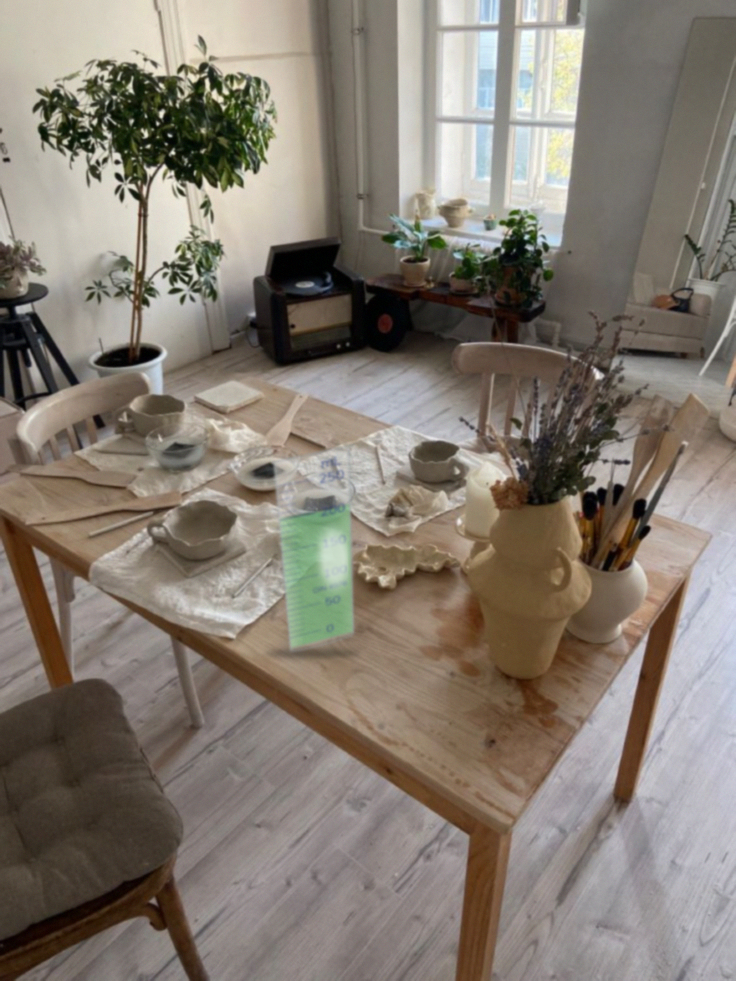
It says 200 mL
